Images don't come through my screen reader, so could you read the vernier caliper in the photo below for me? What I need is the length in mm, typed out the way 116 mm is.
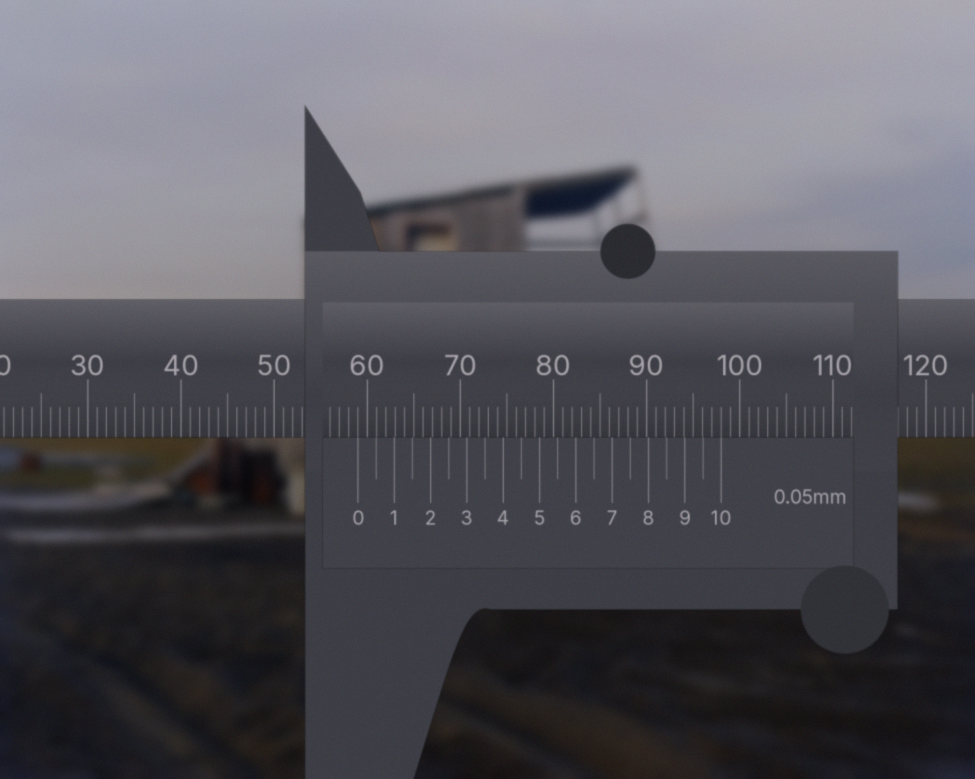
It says 59.0 mm
